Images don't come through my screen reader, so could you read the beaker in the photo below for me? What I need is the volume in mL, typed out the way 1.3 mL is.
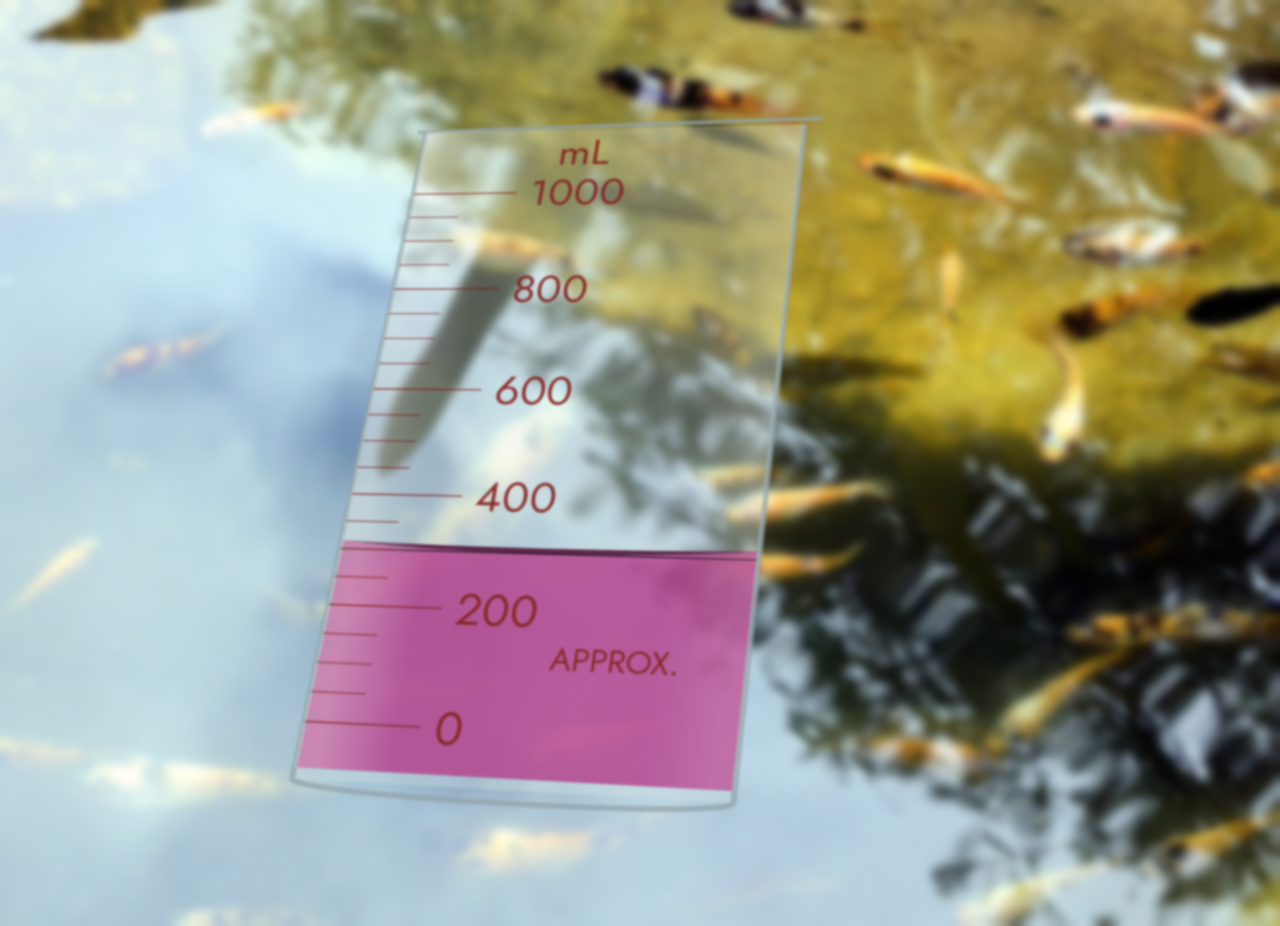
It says 300 mL
